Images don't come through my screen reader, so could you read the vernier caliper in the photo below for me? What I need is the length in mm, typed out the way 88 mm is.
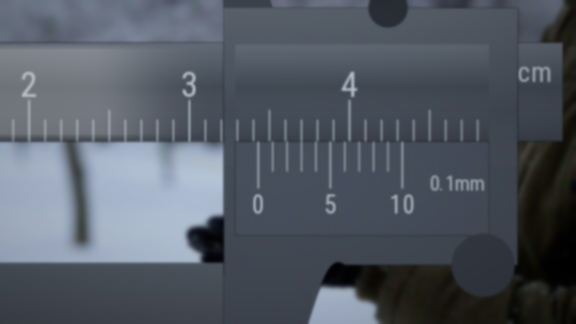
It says 34.3 mm
